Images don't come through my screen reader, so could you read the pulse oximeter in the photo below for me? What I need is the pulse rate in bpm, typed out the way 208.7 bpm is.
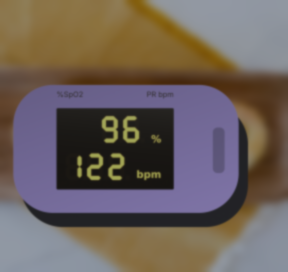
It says 122 bpm
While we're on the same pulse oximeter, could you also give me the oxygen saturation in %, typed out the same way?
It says 96 %
